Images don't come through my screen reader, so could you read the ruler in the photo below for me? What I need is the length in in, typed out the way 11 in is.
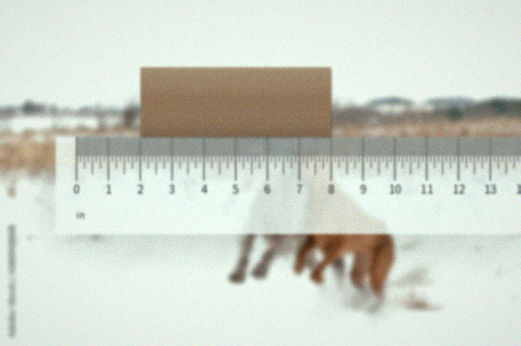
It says 6 in
